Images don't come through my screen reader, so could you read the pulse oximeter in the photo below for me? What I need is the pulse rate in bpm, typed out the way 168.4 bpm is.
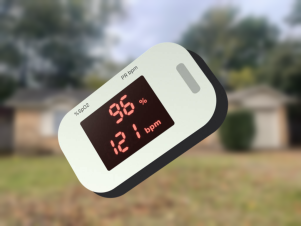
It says 121 bpm
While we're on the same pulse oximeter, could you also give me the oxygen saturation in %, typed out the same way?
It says 96 %
